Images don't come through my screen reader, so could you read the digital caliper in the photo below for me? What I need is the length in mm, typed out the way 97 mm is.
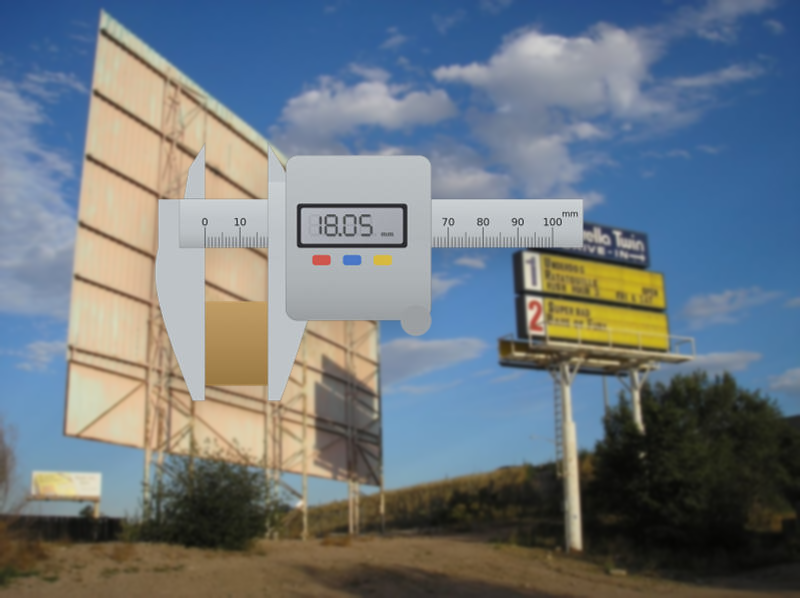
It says 18.05 mm
